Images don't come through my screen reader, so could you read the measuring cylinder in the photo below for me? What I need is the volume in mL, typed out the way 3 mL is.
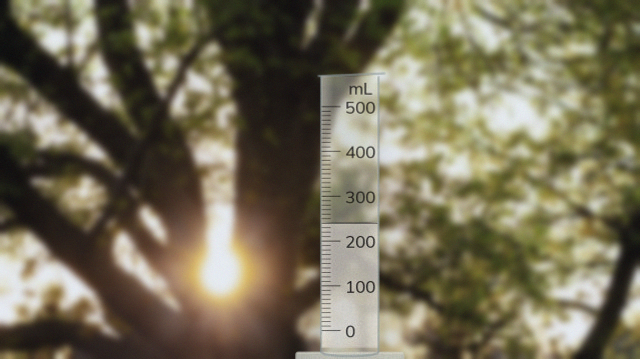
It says 240 mL
